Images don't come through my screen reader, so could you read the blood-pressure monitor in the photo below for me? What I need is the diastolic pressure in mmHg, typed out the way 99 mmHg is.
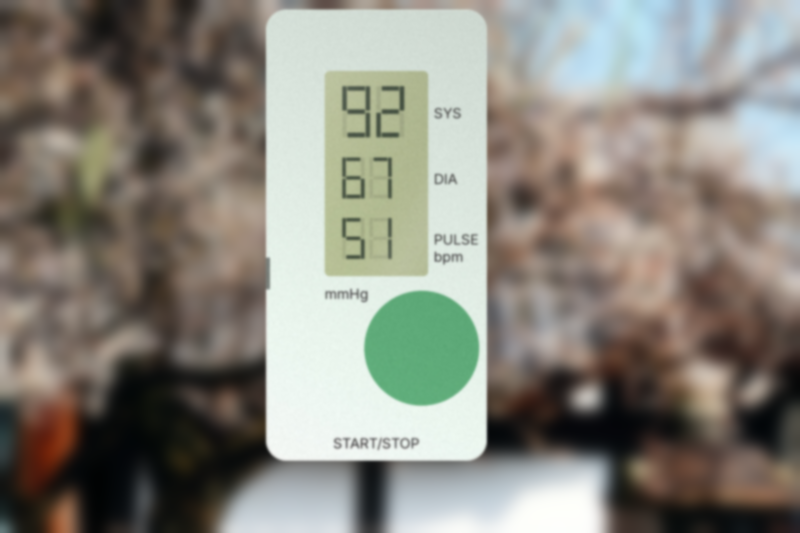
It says 67 mmHg
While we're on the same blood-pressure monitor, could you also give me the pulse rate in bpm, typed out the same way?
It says 51 bpm
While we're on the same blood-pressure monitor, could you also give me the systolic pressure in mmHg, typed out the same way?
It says 92 mmHg
